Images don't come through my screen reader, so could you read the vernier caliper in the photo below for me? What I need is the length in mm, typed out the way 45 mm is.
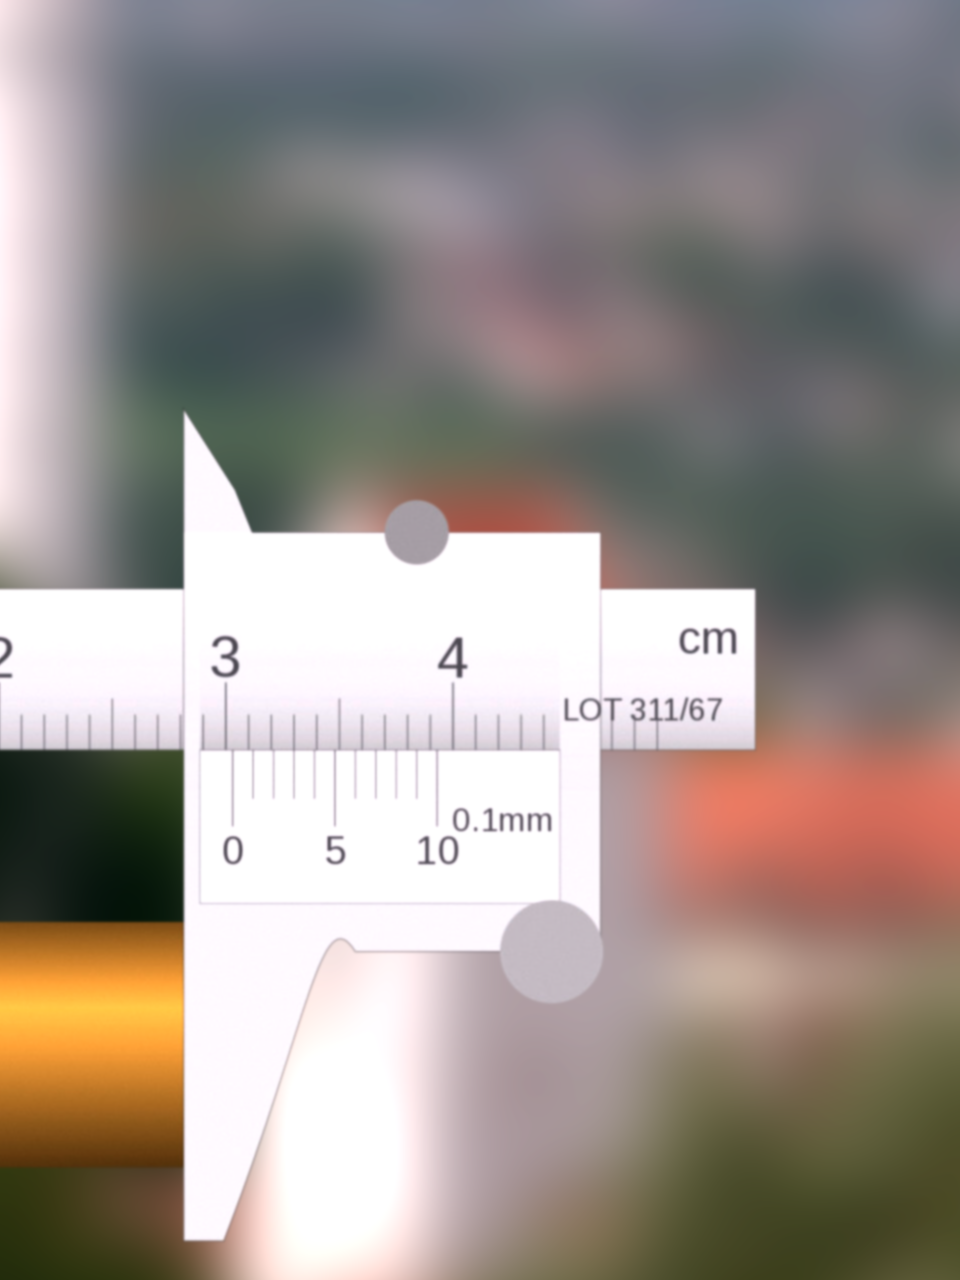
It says 30.3 mm
